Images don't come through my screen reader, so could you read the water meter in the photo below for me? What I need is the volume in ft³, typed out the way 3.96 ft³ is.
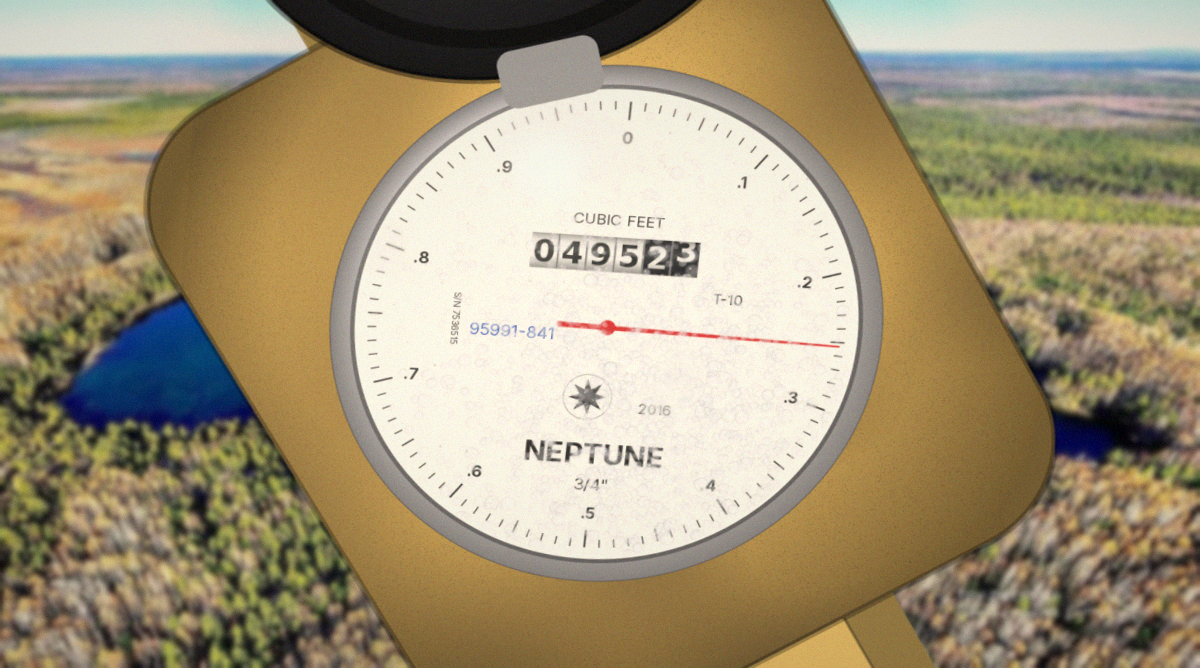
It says 49523.25 ft³
